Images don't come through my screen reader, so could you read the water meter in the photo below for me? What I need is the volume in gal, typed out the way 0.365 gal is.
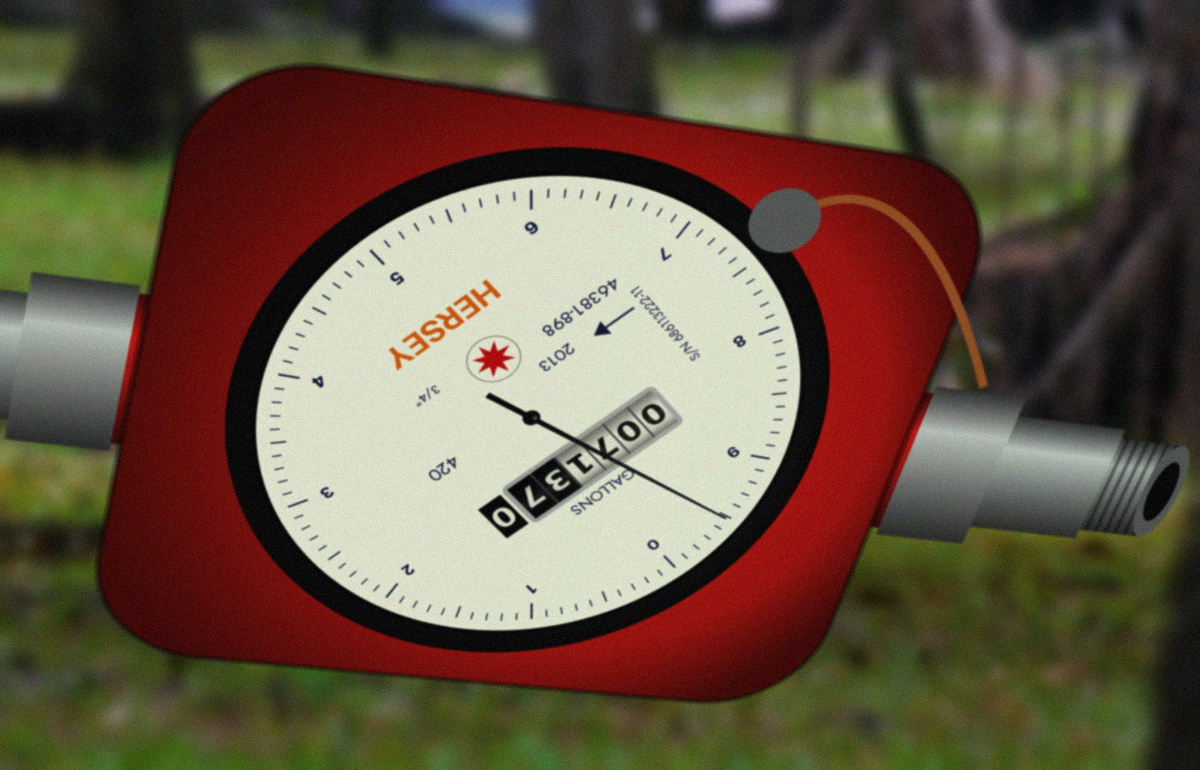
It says 71369.5 gal
